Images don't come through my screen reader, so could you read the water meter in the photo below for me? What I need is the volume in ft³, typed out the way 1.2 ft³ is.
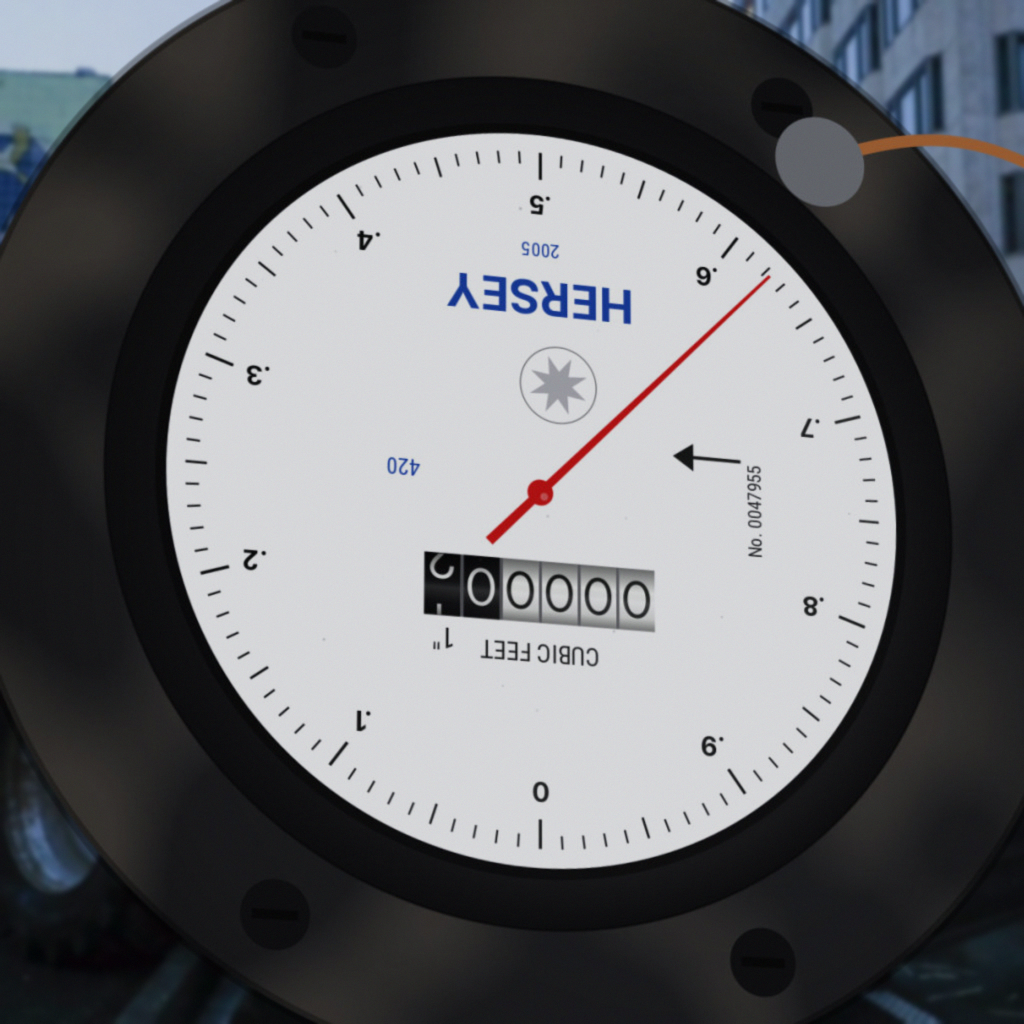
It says 1.62 ft³
